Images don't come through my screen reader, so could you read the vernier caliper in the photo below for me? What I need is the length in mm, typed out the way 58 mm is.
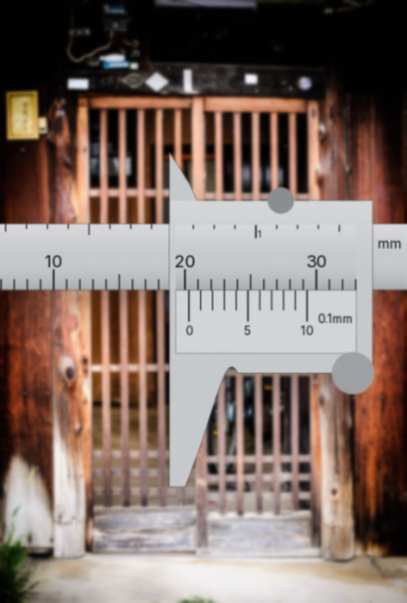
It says 20.3 mm
